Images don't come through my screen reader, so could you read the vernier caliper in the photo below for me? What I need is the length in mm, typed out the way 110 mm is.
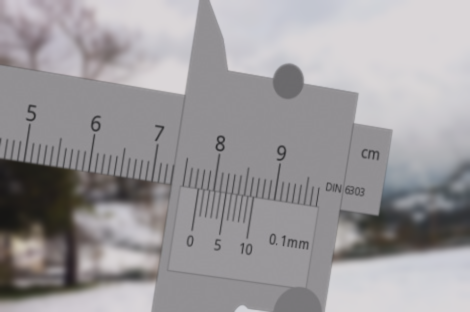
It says 77.5 mm
